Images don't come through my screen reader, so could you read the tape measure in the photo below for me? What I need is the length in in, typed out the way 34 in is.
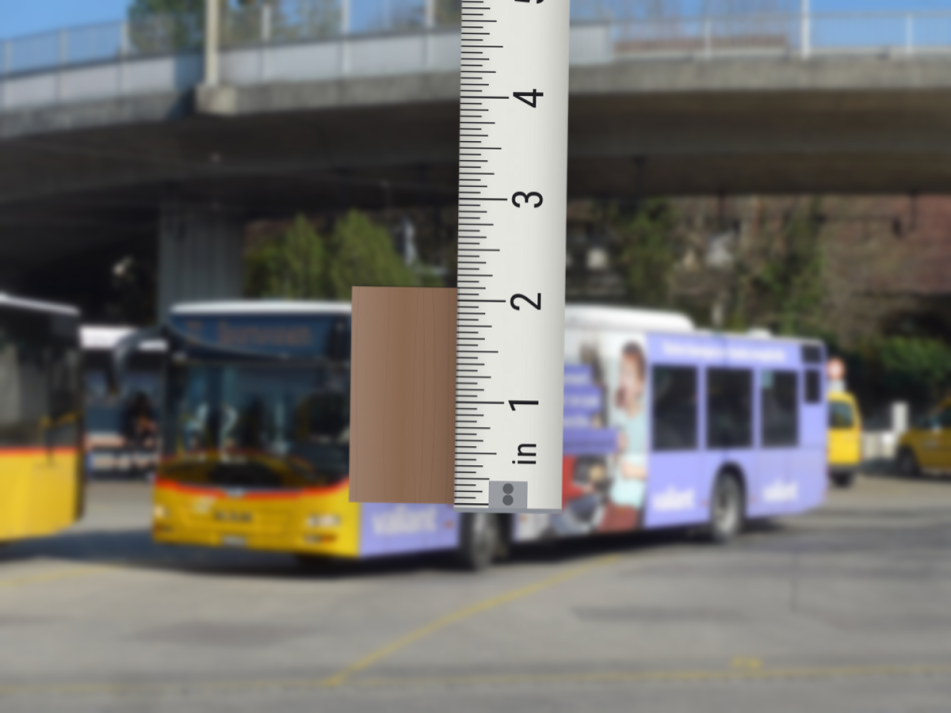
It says 2.125 in
